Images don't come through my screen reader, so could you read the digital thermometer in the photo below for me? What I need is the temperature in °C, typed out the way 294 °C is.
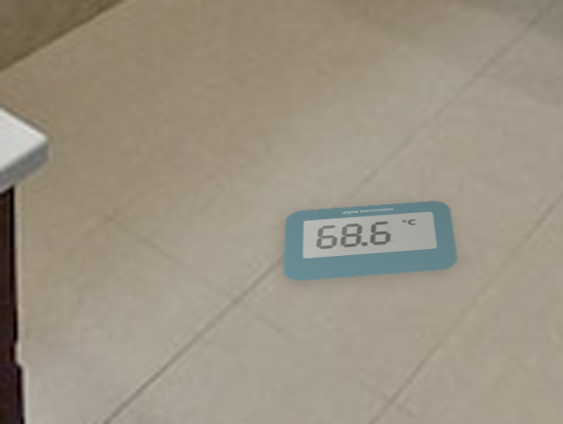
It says 68.6 °C
